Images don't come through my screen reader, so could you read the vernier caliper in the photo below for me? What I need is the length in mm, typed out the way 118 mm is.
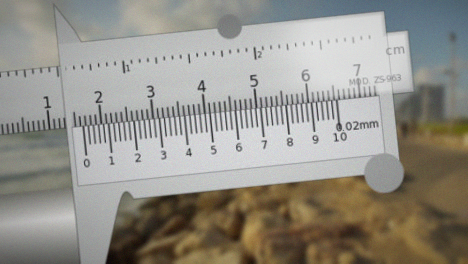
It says 16.5 mm
